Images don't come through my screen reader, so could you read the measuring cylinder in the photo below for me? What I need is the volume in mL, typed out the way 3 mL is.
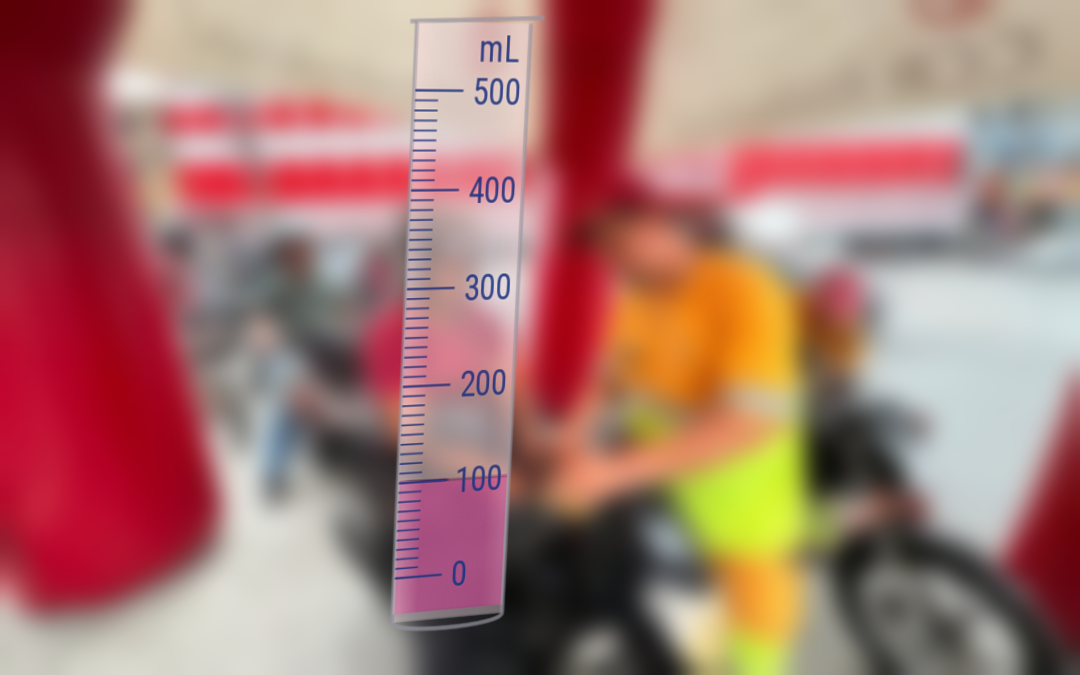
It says 100 mL
